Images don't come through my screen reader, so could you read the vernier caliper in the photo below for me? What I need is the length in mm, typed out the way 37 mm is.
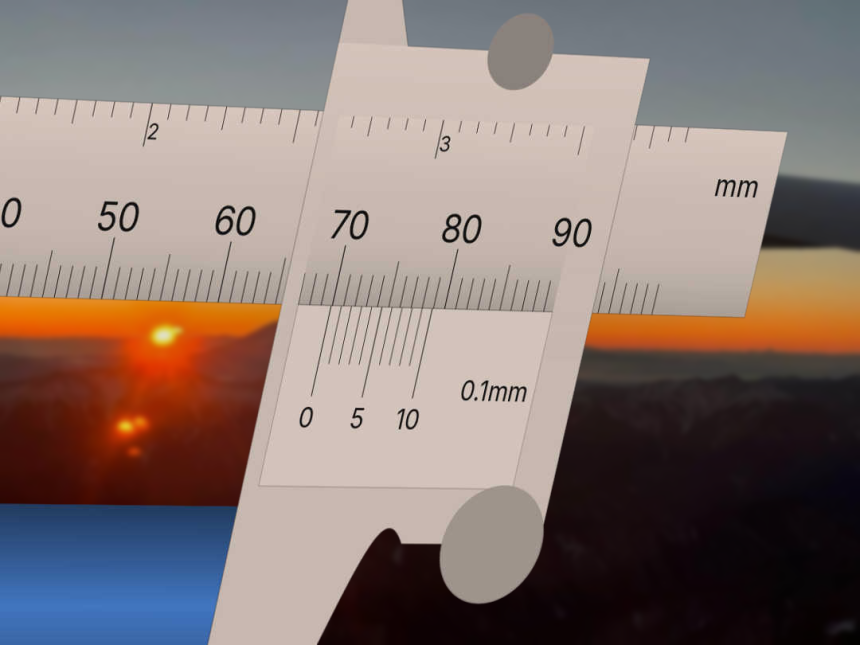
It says 69.9 mm
